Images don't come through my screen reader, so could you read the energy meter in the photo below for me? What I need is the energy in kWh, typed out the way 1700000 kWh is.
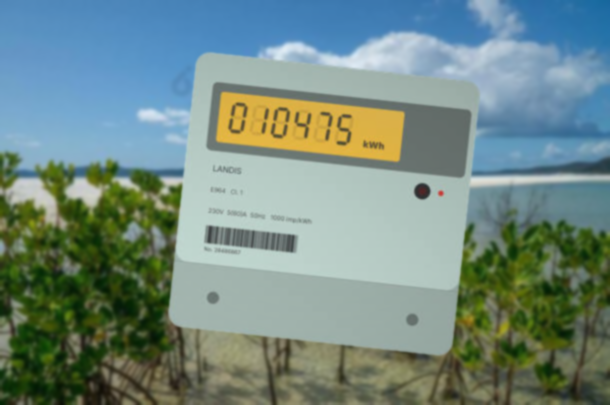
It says 10475 kWh
